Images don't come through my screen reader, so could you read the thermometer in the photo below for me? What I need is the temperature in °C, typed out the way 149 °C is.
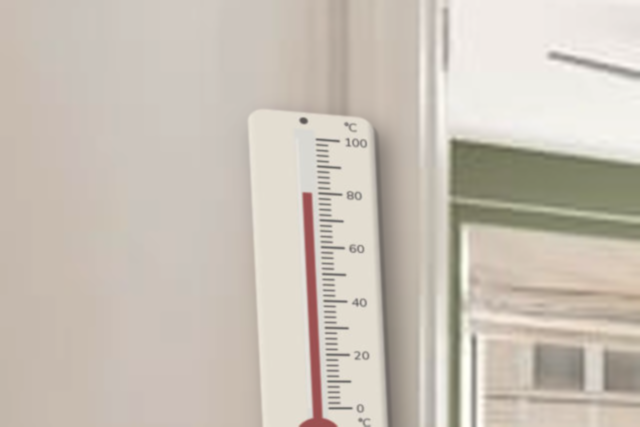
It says 80 °C
